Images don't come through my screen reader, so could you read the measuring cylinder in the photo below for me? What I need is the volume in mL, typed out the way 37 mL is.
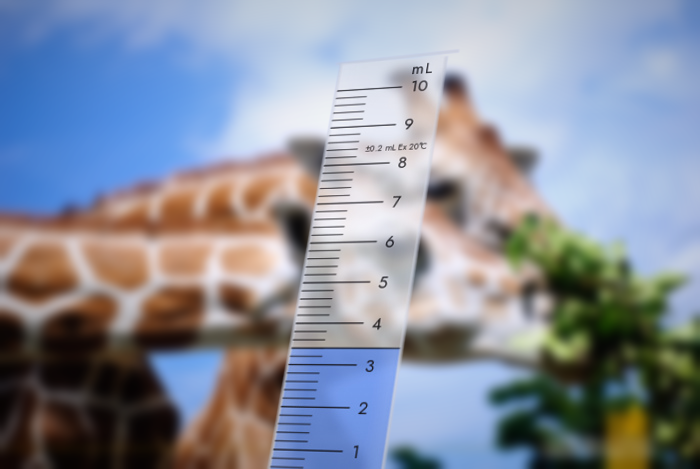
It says 3.4 mL
